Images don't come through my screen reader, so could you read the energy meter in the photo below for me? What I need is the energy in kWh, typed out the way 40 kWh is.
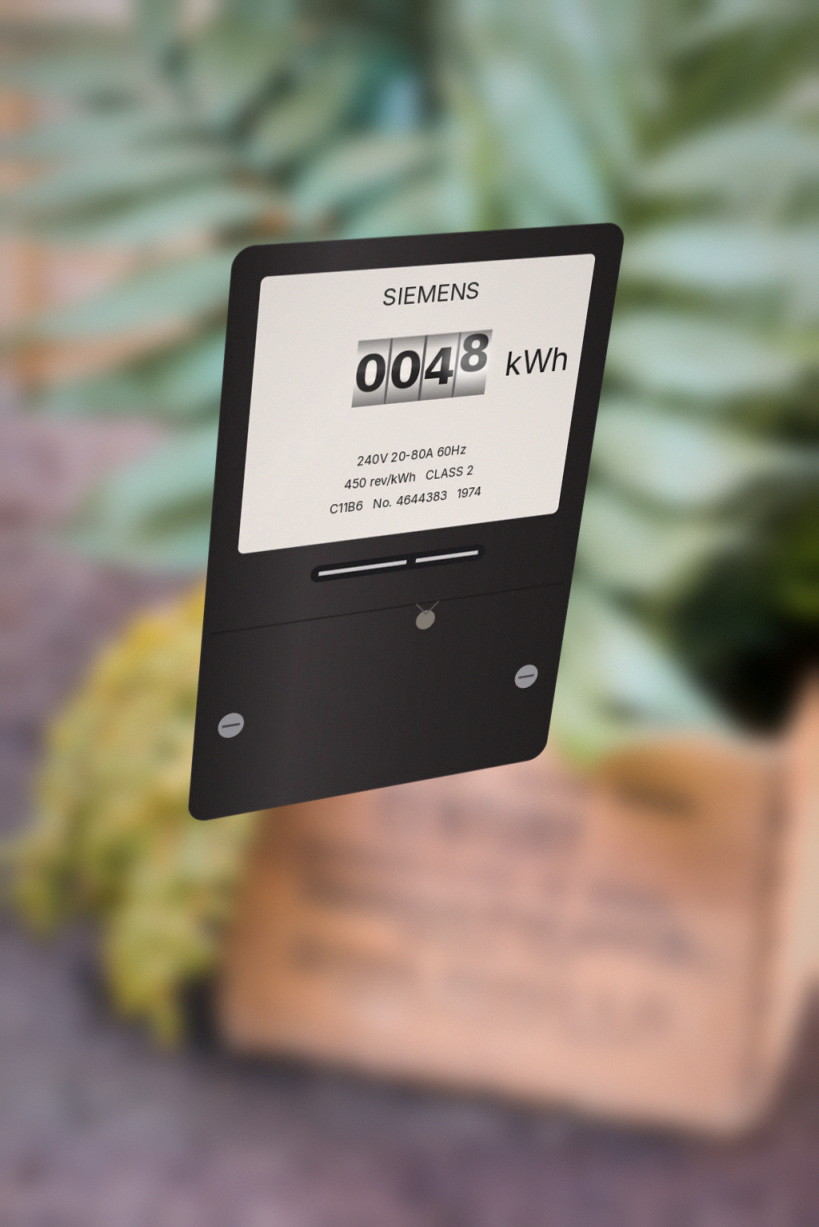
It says 48 kWh
